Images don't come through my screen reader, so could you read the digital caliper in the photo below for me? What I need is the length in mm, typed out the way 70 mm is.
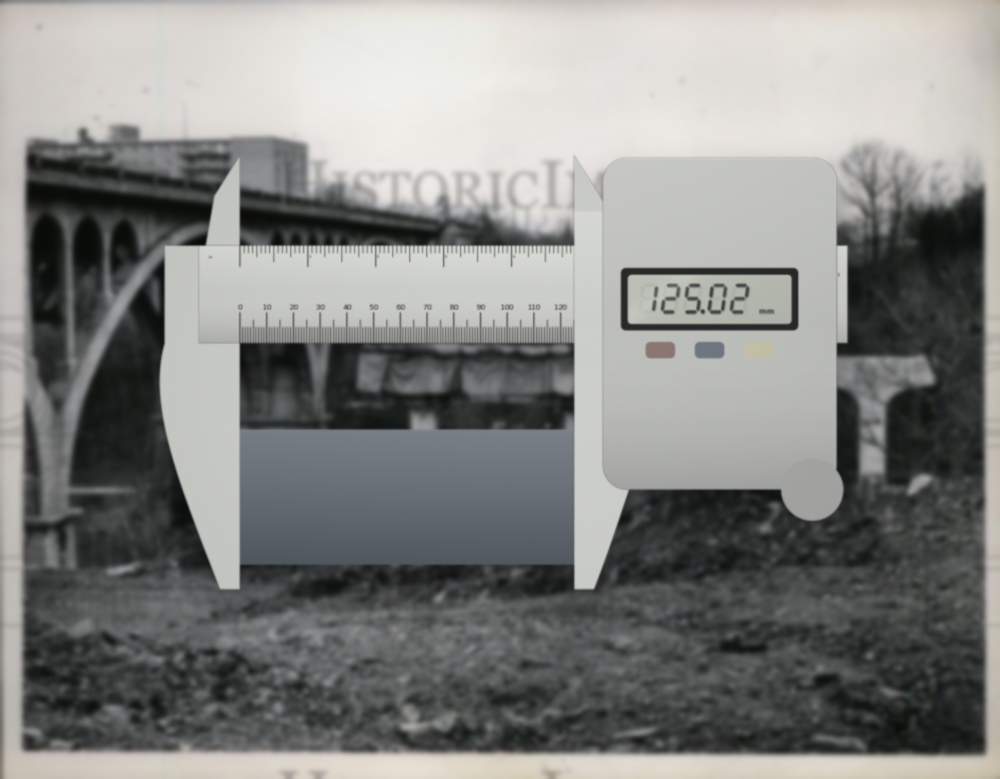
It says 125.02 mm
